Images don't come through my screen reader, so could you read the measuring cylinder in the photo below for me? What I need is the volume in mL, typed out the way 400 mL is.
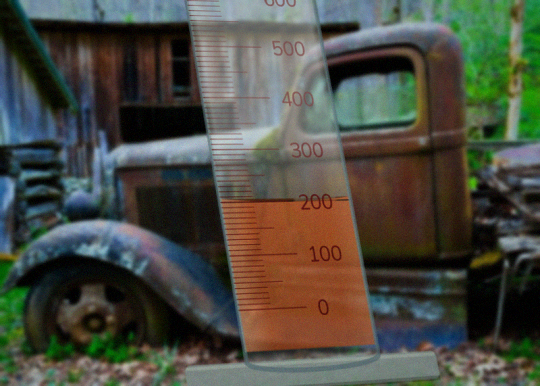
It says 200 mL
